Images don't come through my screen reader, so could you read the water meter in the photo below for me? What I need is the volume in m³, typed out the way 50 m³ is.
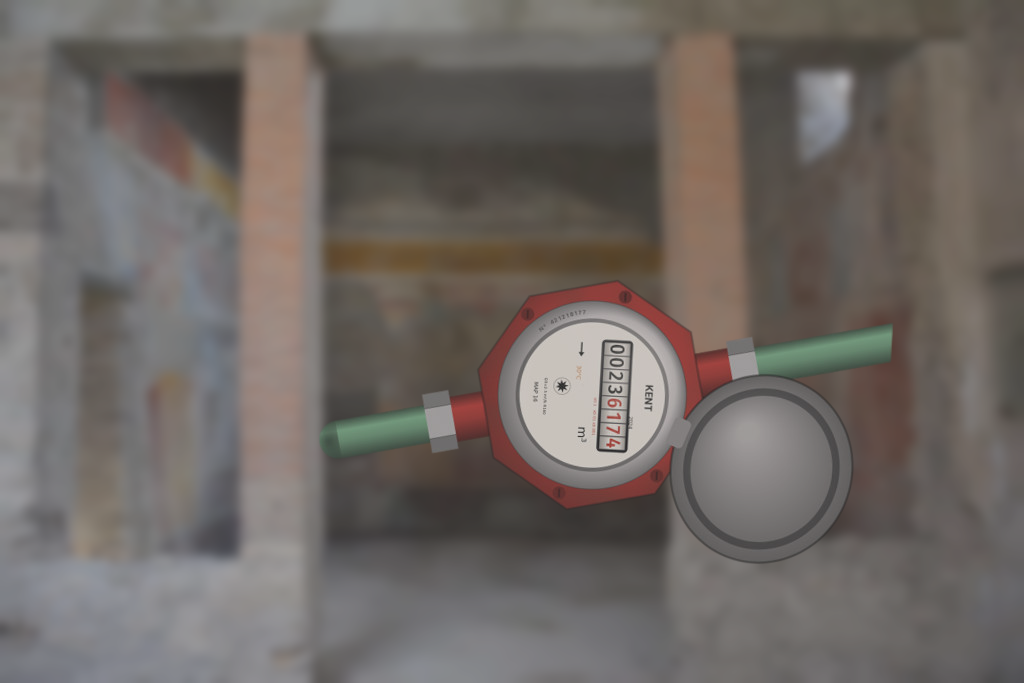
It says 23.6174 m³
